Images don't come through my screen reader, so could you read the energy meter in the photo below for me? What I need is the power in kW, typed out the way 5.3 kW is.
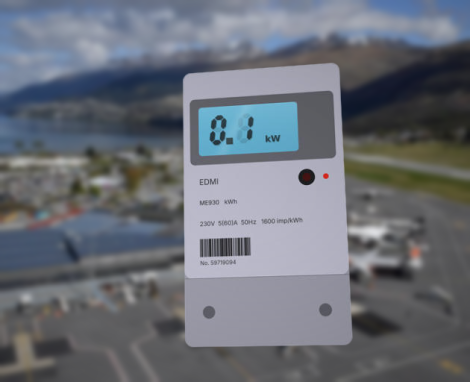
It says 0.1 kW
